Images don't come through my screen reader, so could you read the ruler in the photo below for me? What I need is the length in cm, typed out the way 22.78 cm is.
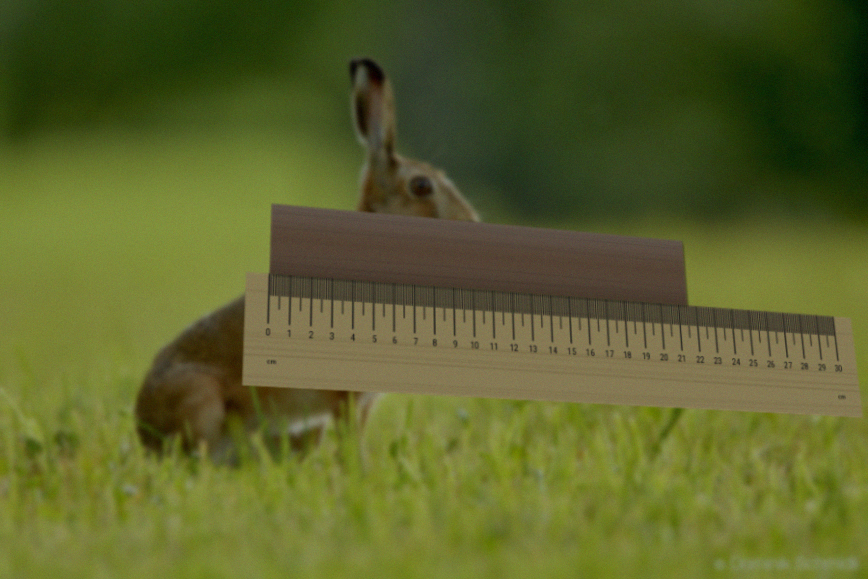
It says 21.5 cm
